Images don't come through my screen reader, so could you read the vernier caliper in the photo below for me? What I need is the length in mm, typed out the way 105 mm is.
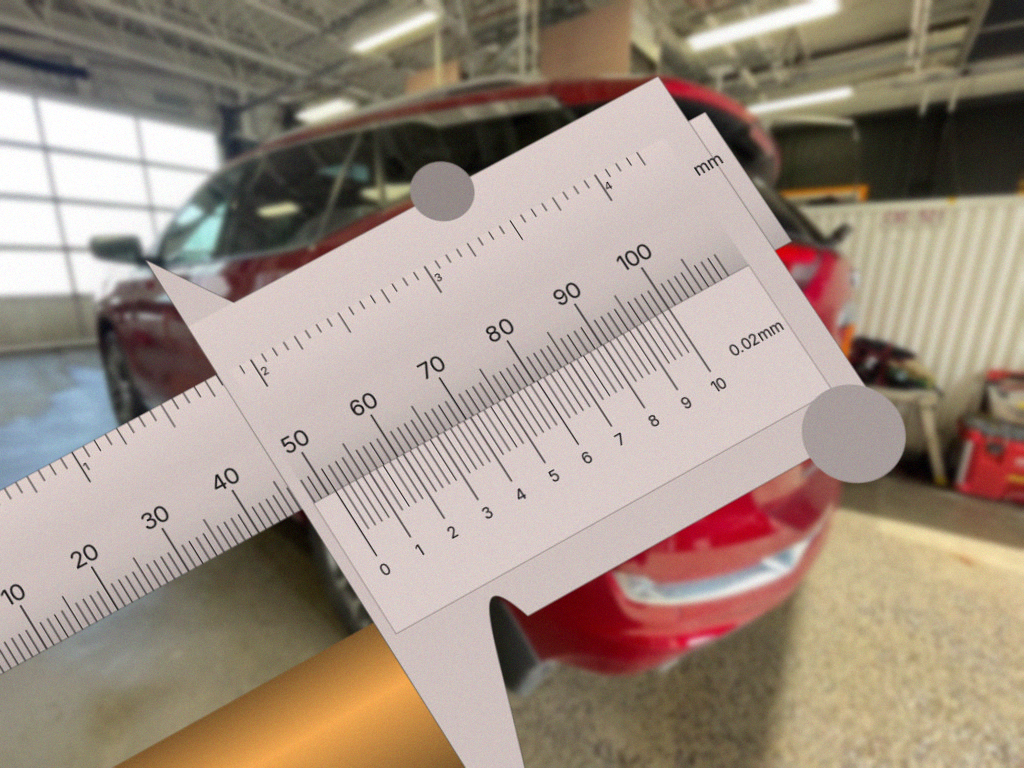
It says 51.0 mm
